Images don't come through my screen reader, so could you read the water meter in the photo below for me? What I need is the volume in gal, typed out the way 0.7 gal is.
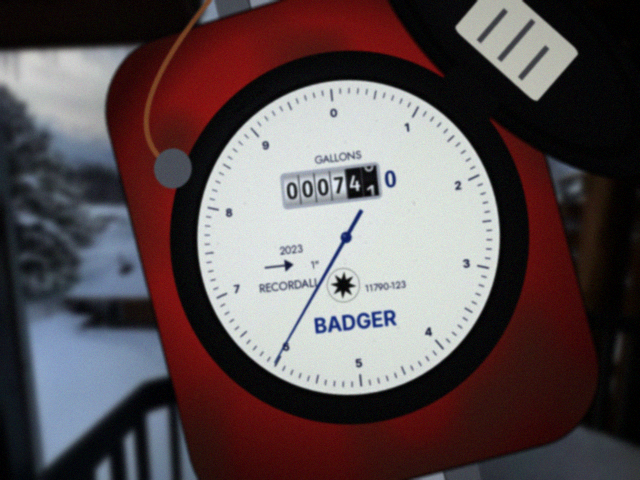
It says 7406.0 gal
